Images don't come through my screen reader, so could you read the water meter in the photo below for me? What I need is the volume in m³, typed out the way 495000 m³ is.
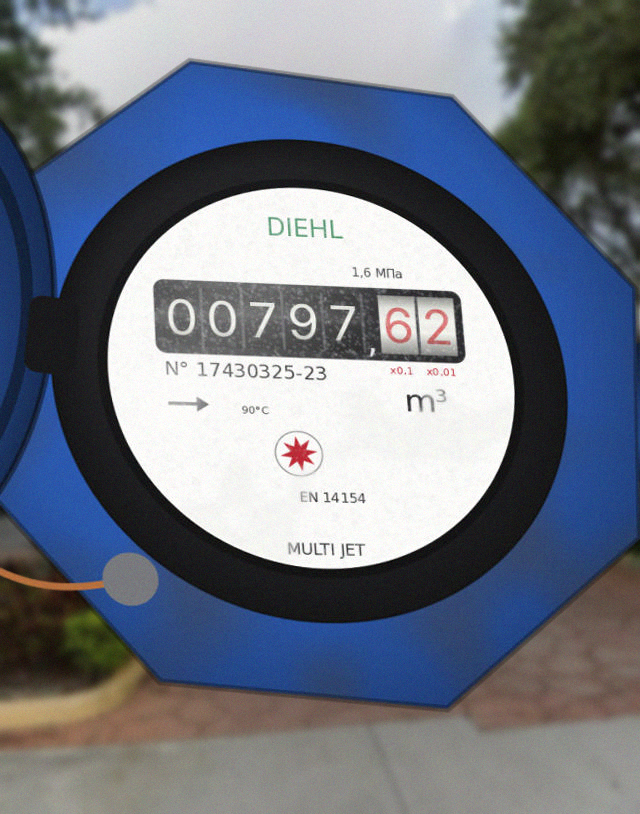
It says 797.62 m³
